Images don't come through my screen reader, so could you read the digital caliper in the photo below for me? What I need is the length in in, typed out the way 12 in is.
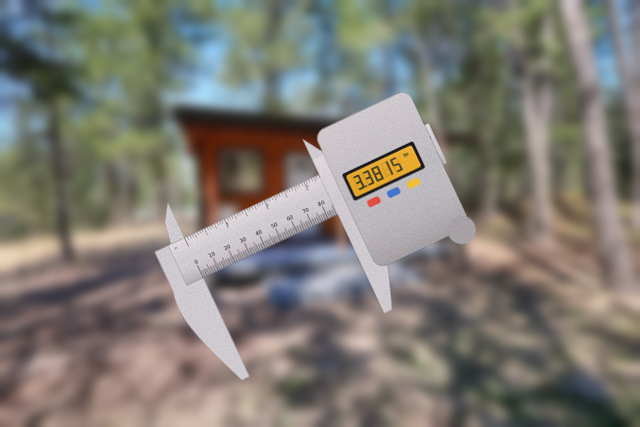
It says 3.3815 in
